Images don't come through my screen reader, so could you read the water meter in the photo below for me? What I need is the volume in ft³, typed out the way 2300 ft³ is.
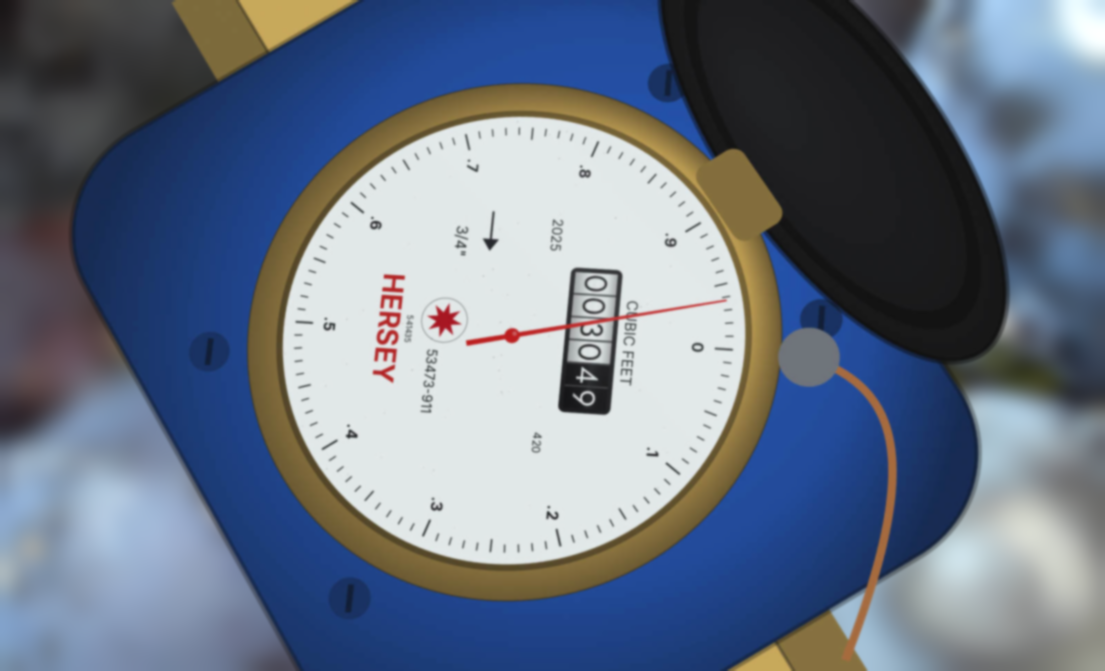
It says 3048.96 ft³
